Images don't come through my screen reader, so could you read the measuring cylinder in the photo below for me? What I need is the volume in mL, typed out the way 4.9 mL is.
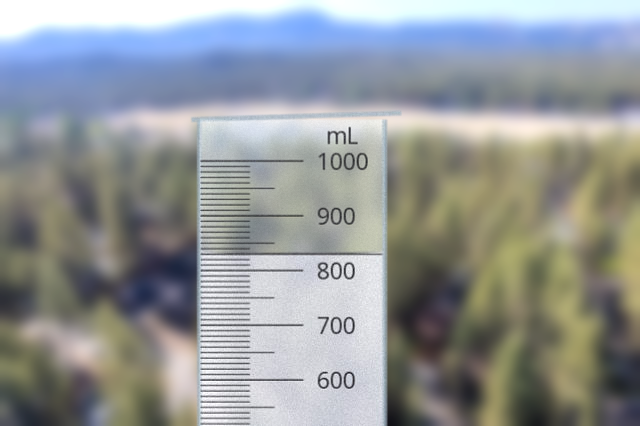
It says 830 mL
